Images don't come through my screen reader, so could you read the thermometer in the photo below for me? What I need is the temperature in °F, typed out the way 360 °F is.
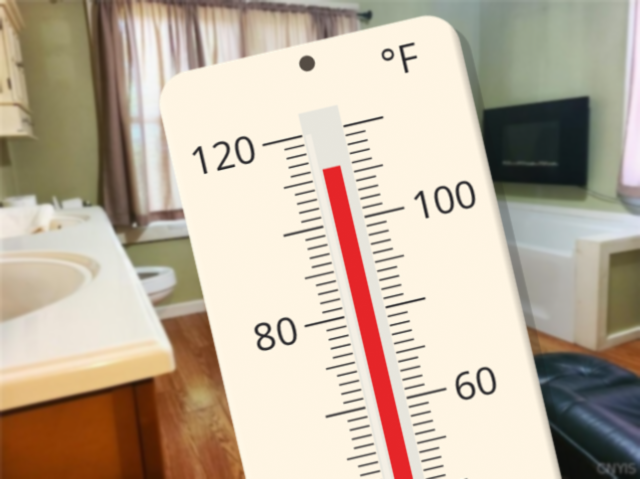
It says 112 °F
